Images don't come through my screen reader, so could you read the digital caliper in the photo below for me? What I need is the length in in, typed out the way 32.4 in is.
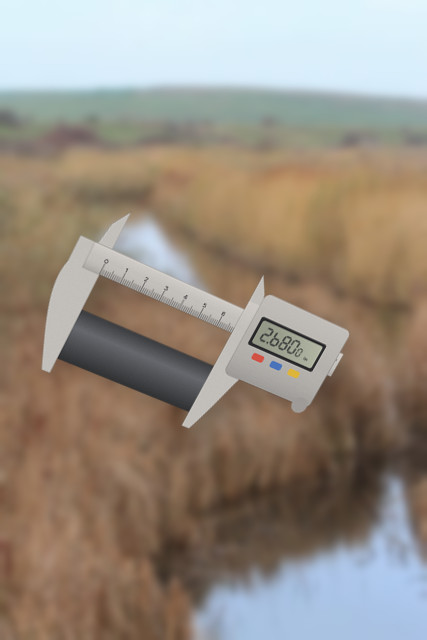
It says 2.6800 in
